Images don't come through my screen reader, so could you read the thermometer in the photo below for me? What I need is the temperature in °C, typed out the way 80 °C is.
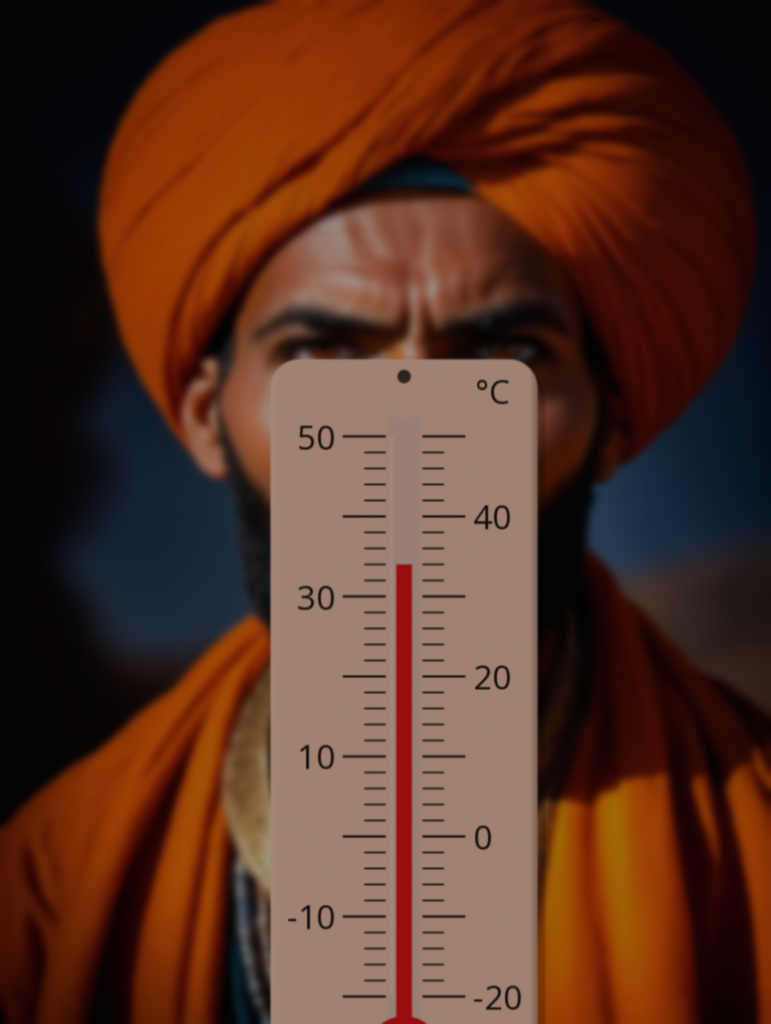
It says 34 °C
